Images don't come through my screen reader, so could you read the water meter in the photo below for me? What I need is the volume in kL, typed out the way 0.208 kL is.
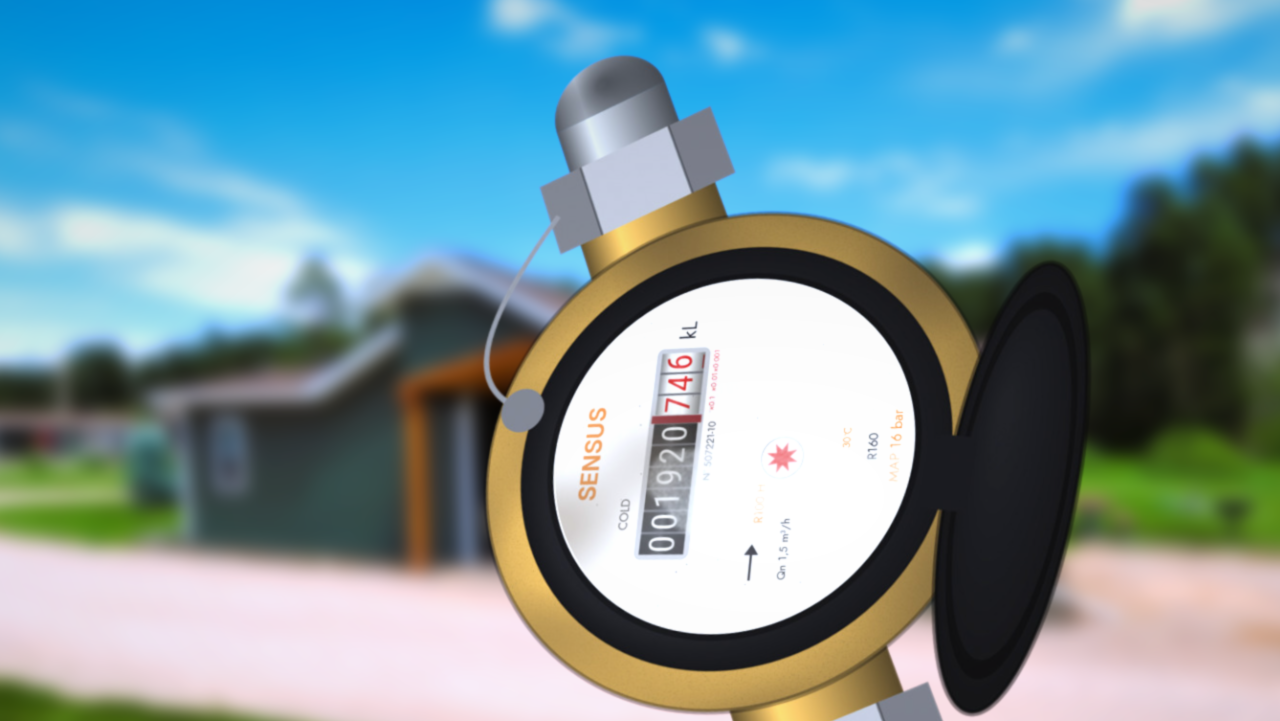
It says 1920.746 kL
